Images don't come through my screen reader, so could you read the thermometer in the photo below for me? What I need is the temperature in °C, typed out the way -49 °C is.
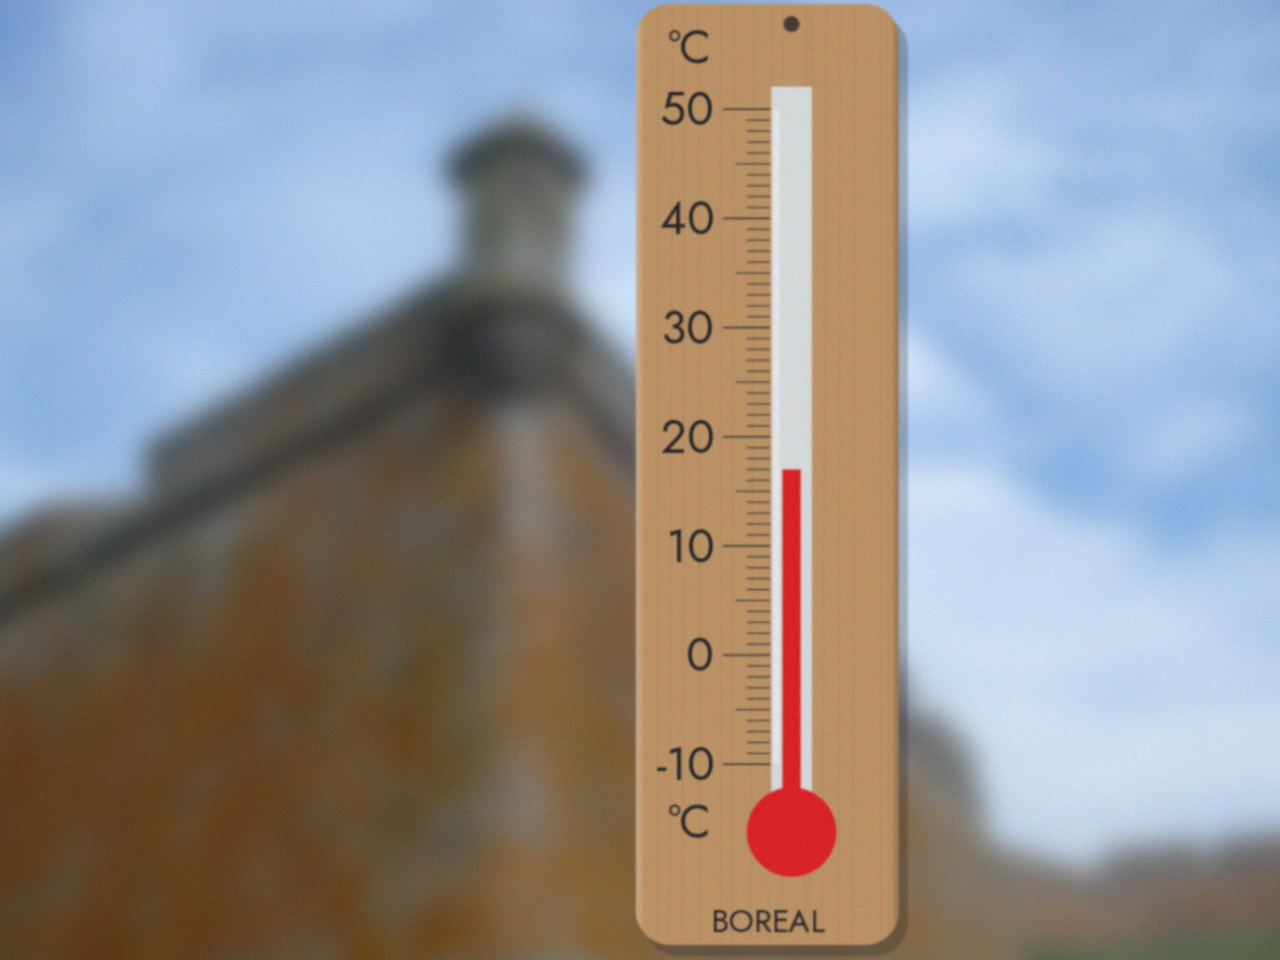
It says 17 °C
